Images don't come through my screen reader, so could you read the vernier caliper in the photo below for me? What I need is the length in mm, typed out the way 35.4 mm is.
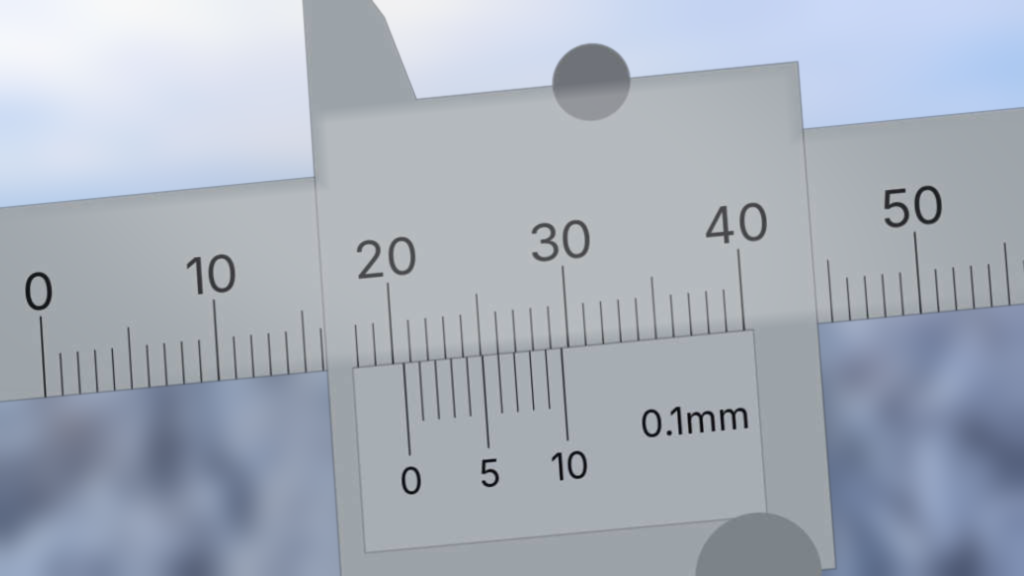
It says 20.6 mm
